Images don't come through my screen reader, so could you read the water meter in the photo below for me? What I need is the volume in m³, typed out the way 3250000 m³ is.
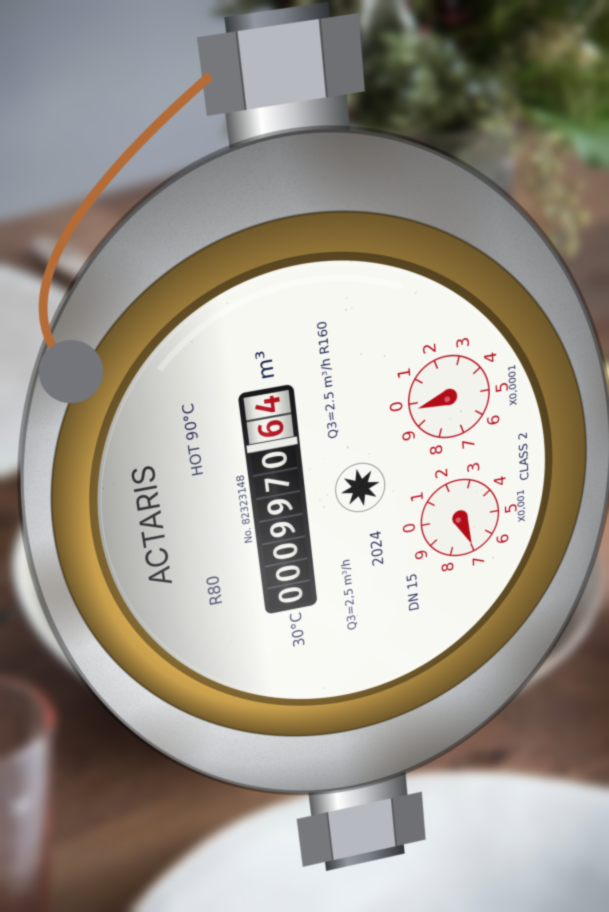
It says 9970.6469 m³
